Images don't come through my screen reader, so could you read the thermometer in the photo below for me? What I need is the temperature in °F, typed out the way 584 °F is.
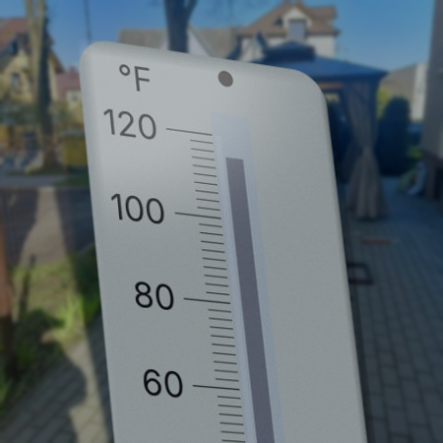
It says 115 °F
